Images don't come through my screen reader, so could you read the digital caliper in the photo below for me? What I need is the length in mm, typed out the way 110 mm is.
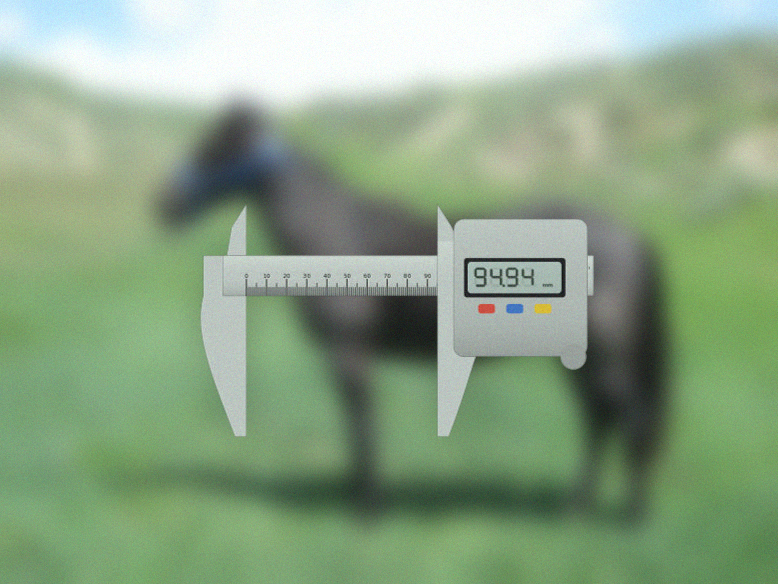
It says 94.94 mm
